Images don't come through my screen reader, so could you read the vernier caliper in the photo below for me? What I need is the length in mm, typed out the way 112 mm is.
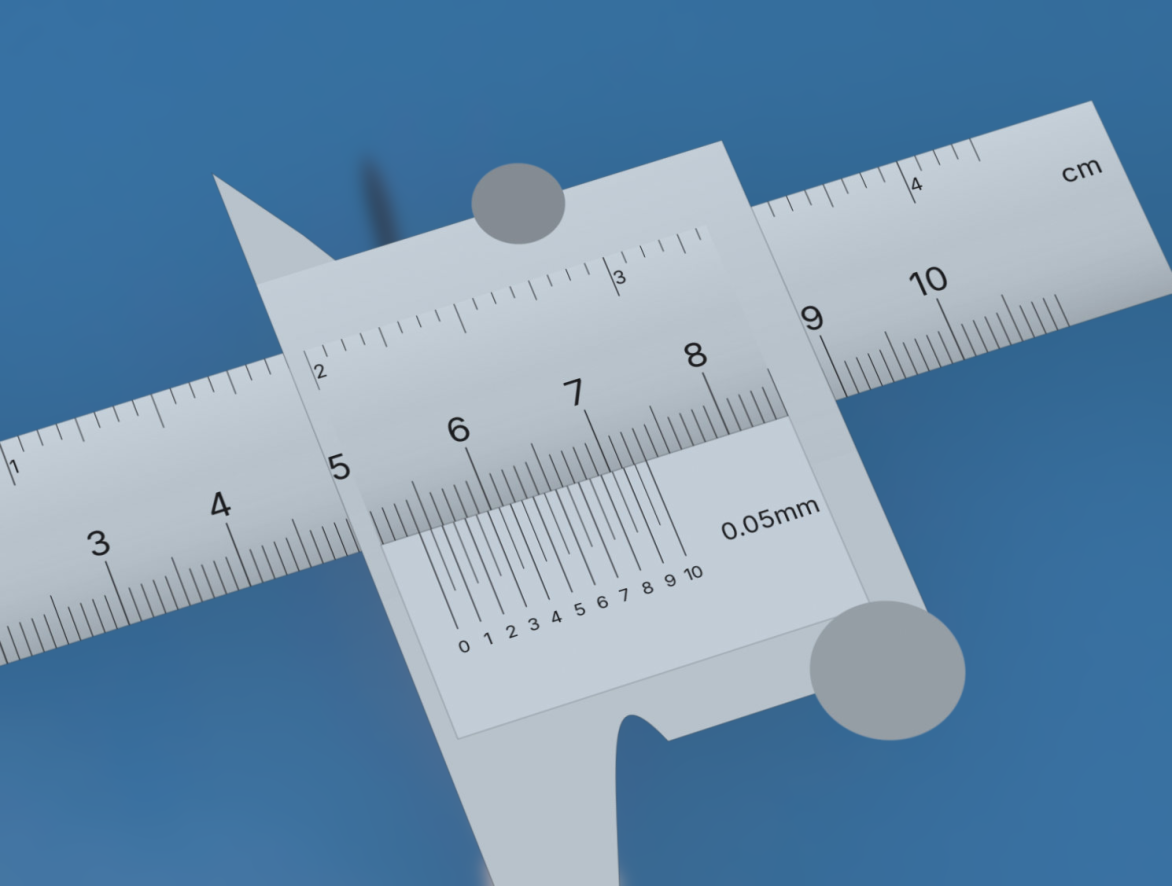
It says 54.0 mm
